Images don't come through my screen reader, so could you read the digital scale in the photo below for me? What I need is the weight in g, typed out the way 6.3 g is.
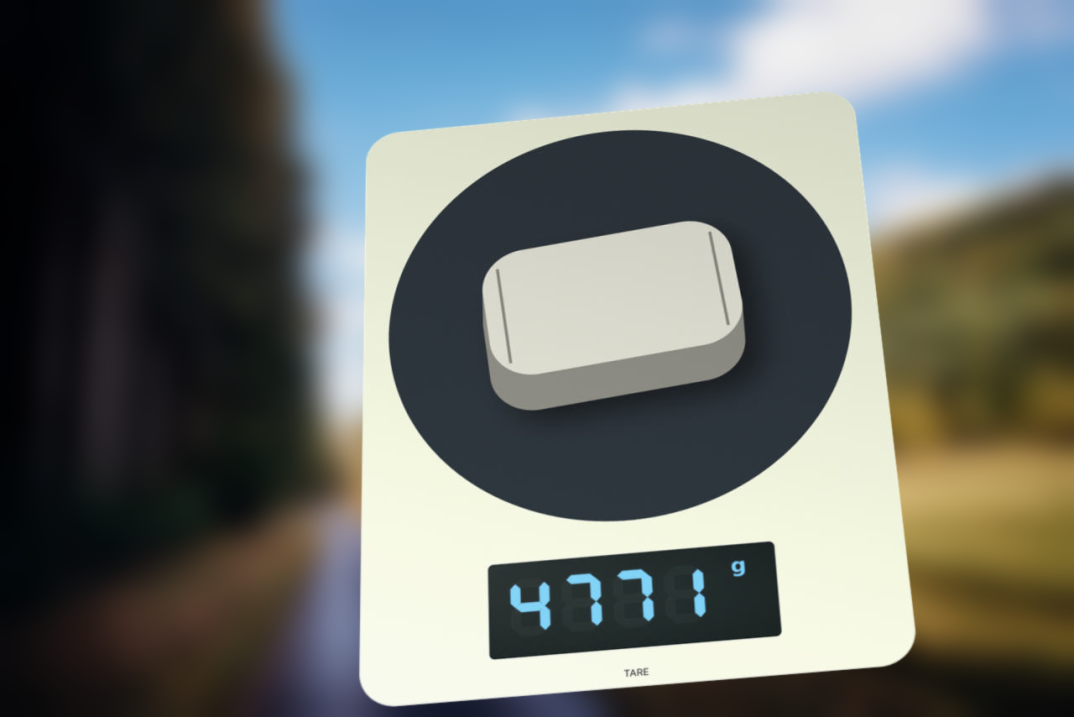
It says 4771 g
